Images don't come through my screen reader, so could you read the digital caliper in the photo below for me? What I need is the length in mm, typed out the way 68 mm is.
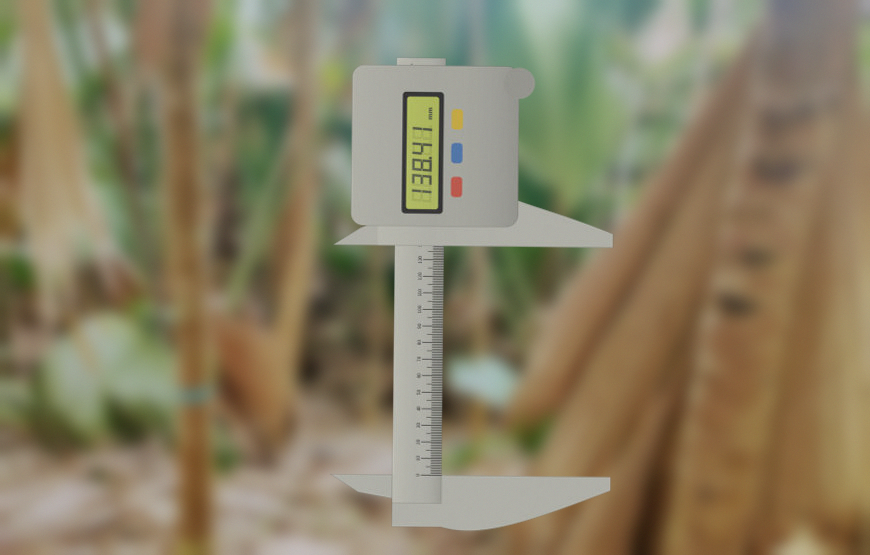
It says 138.41 mm
